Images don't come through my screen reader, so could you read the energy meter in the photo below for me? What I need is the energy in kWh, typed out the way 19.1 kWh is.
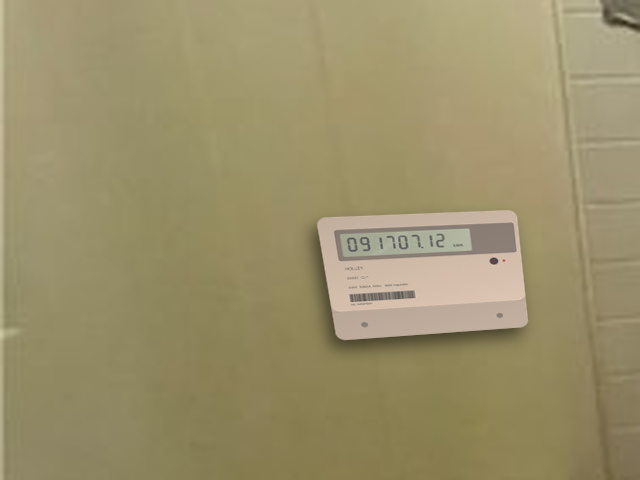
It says 91707.12 kWh
